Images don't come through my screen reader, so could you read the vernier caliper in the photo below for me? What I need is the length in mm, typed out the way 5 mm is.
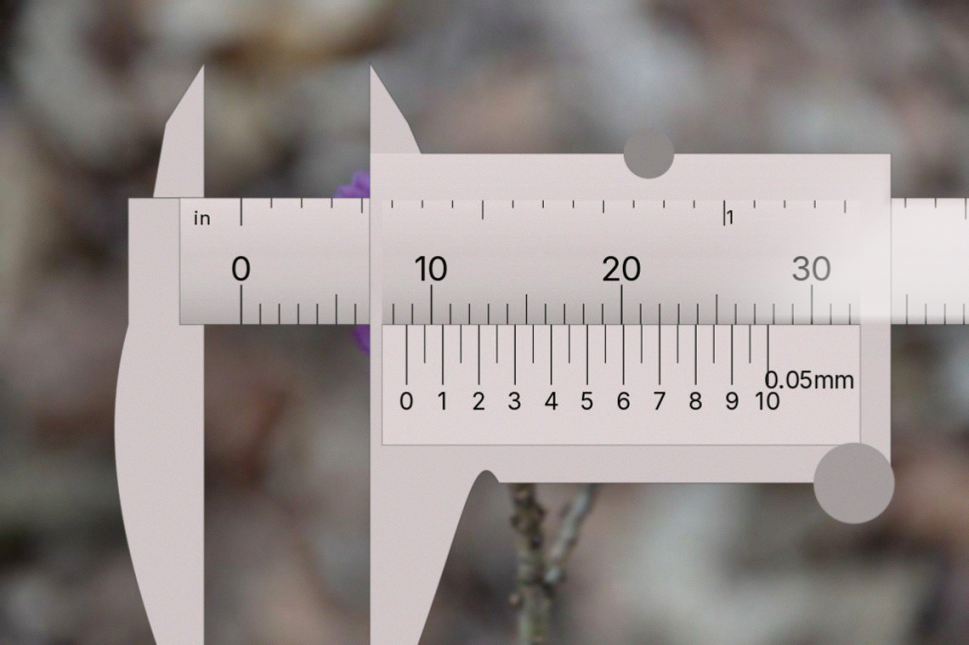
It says 8.7 mm
